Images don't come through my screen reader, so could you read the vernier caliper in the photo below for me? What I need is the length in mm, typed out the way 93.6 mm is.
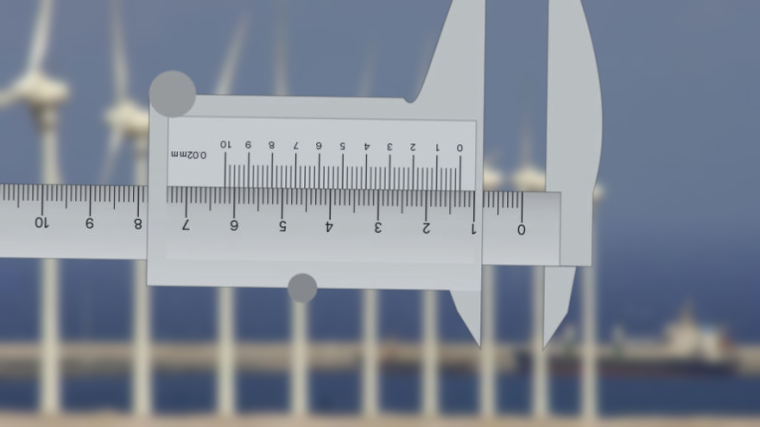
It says 13.0 mm
